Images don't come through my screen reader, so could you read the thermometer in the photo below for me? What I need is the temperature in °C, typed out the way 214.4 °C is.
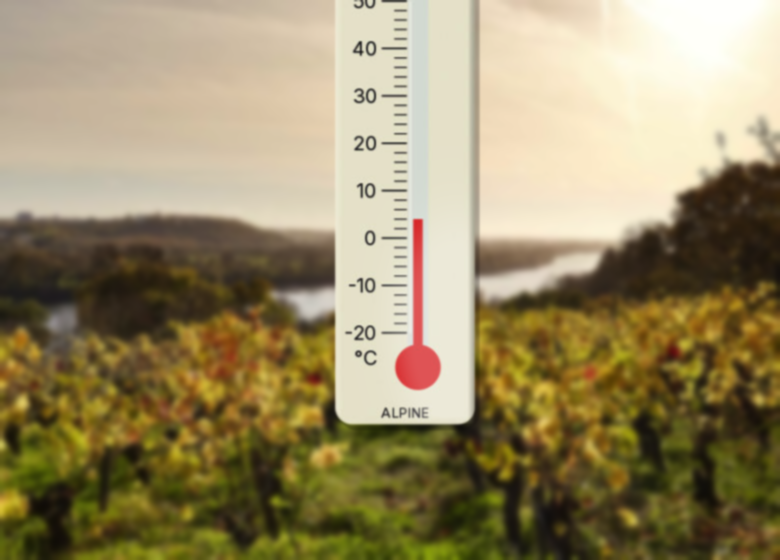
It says 4 °C
